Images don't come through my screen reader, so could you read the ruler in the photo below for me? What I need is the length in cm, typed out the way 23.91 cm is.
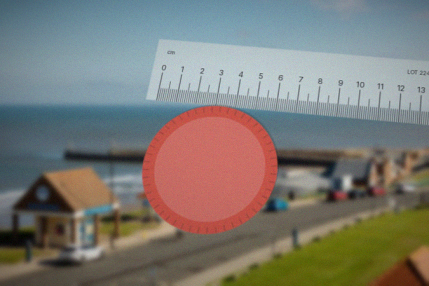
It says 6.5 cm
